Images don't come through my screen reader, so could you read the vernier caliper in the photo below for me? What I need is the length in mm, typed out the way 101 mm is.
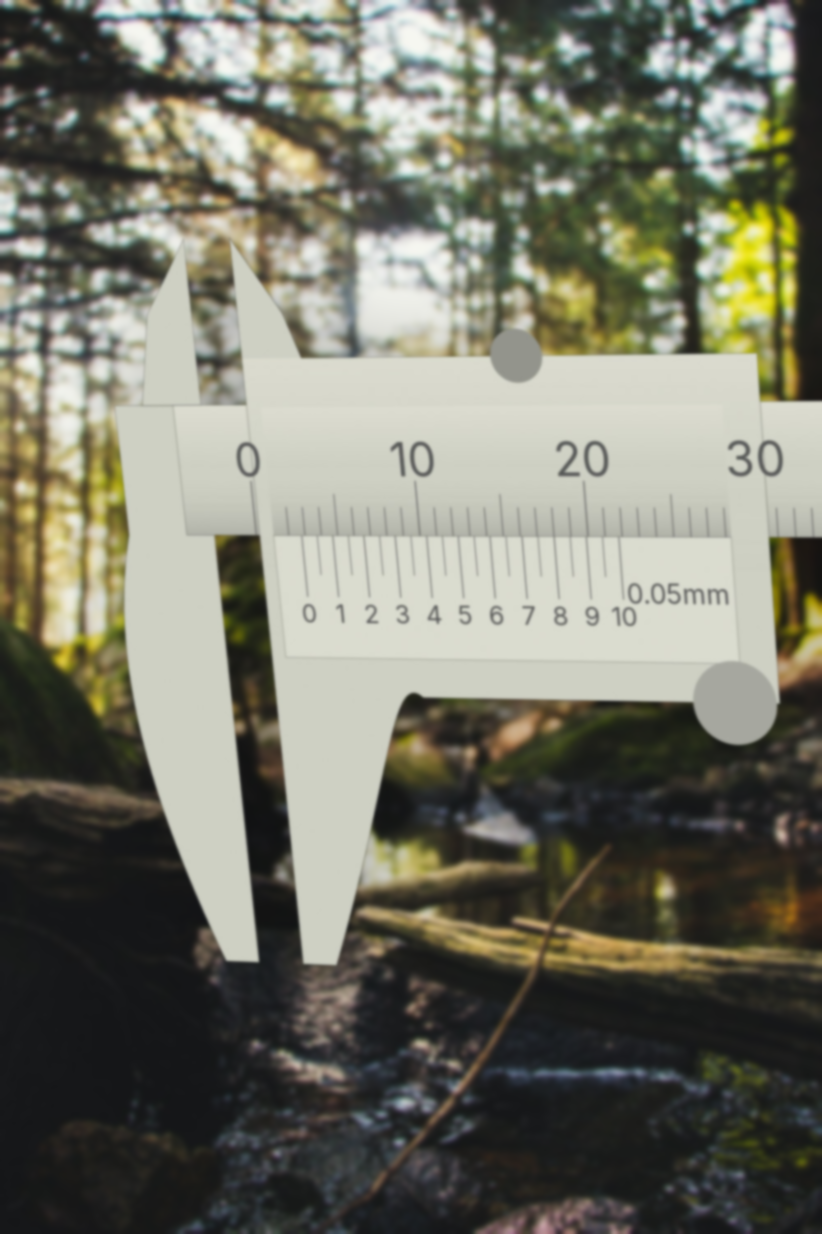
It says 2.8 mm
